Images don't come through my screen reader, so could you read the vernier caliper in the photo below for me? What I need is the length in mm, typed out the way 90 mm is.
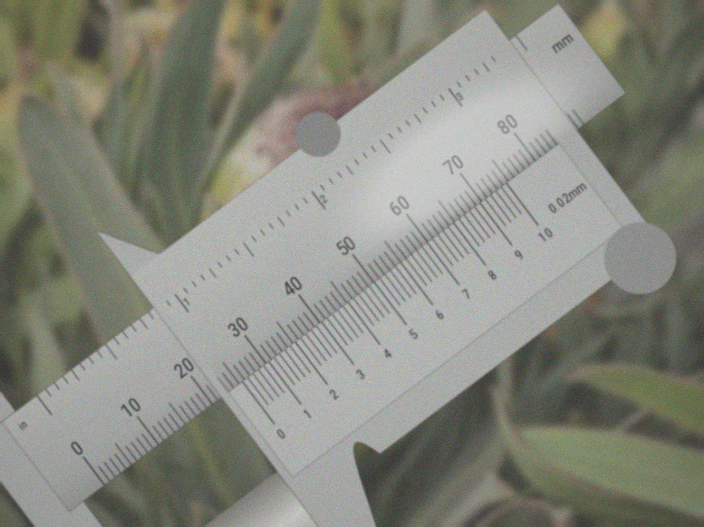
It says 25.6 mm
